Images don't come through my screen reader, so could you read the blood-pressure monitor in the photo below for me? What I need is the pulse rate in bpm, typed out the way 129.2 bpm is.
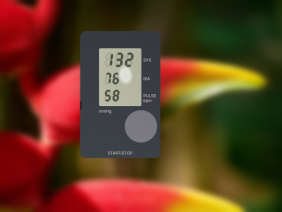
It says 58 bpm
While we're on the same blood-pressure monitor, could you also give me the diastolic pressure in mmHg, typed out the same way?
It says 76 mmHg
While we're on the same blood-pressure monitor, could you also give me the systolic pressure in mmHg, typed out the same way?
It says 132 mmHg
